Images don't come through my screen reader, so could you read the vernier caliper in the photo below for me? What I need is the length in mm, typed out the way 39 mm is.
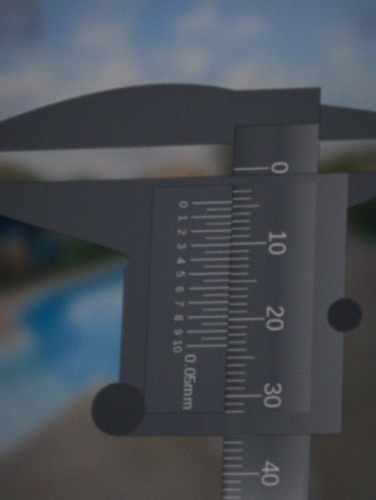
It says 4.4 mm
